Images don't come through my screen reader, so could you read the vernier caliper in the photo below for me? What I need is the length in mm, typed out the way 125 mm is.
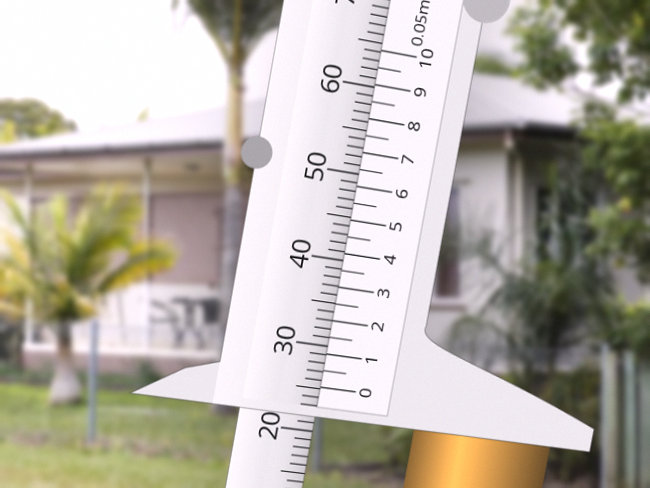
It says 25.2 mm
